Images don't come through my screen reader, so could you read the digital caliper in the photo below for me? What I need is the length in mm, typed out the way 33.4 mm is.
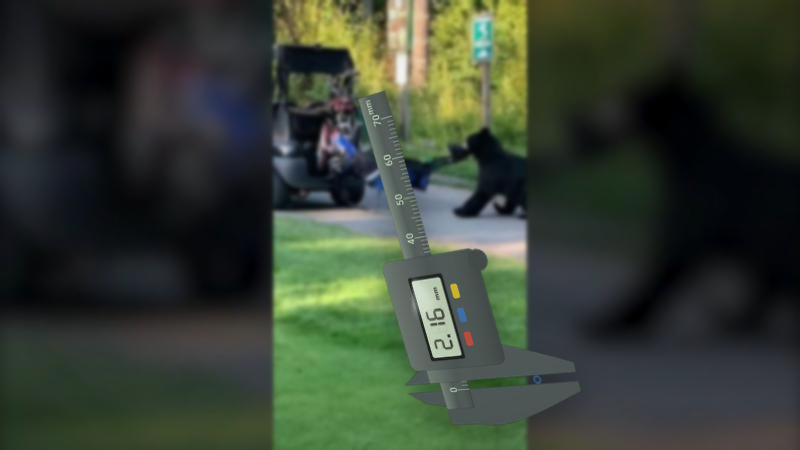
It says 2.16 mm
